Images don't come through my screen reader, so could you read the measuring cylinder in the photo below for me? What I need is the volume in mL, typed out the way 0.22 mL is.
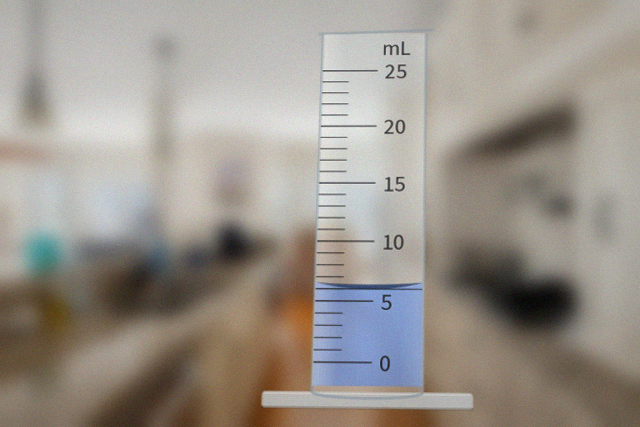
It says 6 mL
